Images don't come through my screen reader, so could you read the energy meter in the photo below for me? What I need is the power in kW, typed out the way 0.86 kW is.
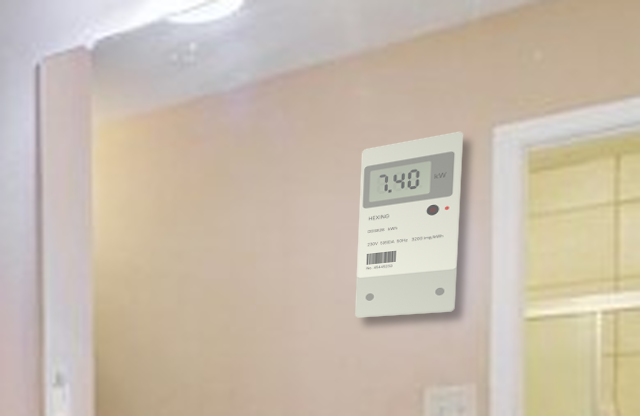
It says 7.40 kW
